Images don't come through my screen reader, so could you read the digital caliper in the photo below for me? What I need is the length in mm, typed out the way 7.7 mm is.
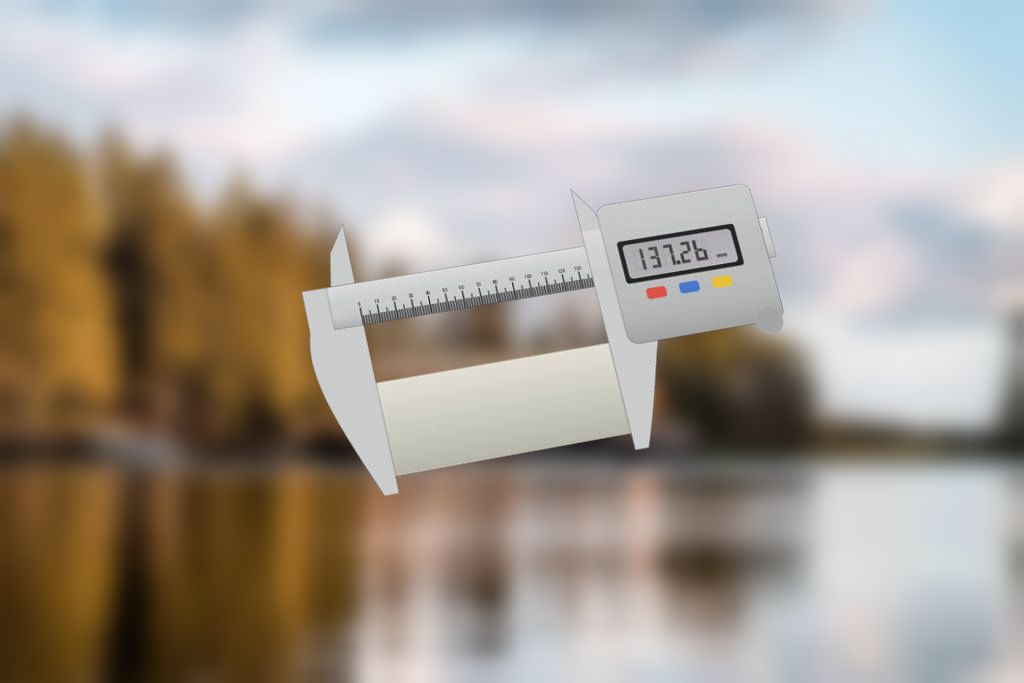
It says 137.26 mm
